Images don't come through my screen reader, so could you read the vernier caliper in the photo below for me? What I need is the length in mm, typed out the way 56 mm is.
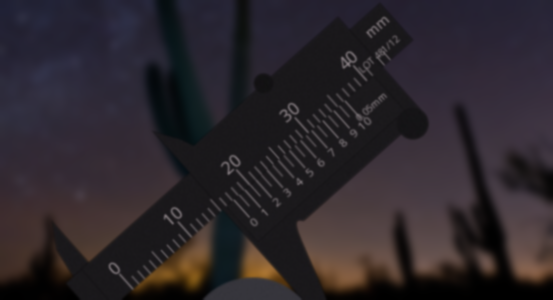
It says 17.2 mm
